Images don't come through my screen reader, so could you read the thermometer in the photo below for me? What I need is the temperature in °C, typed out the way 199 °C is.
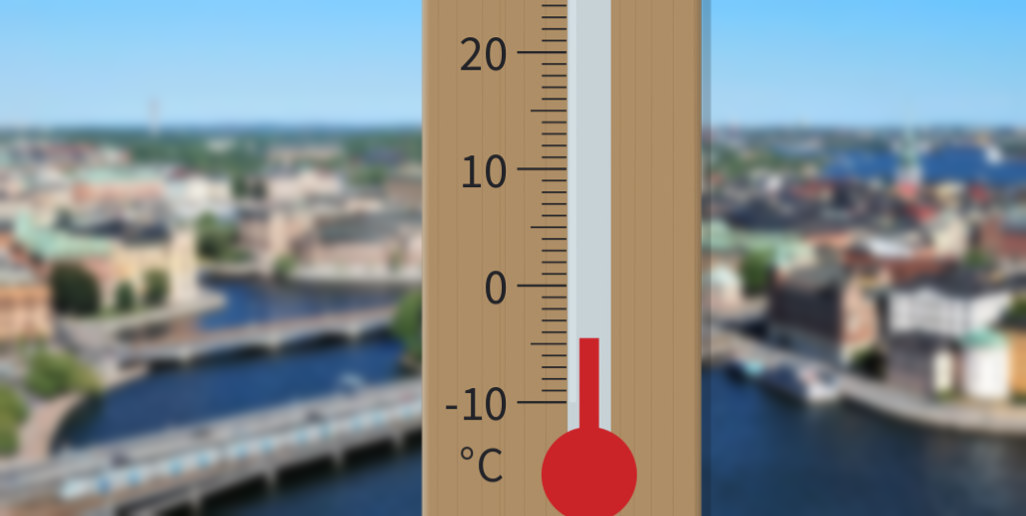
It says -4.5 °C
